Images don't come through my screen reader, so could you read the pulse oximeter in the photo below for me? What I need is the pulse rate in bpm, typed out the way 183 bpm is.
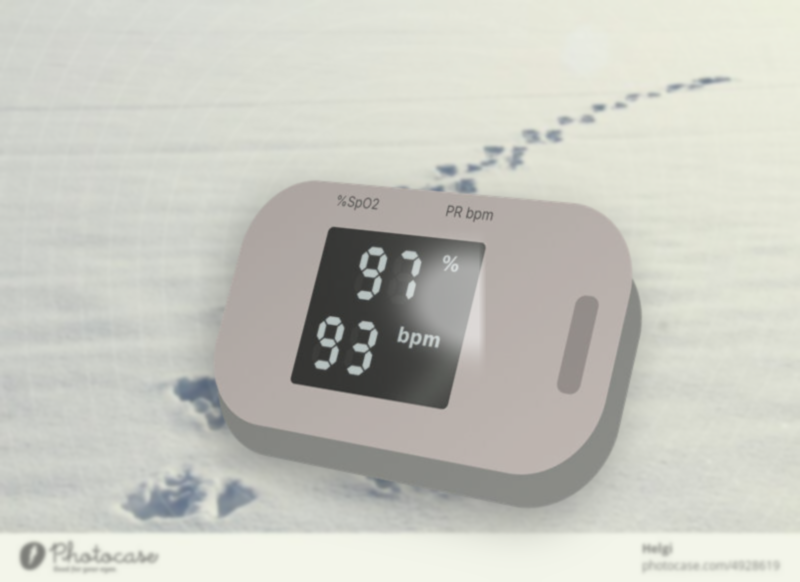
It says 93 bpm
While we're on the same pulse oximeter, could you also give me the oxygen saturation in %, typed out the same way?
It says 97 %
